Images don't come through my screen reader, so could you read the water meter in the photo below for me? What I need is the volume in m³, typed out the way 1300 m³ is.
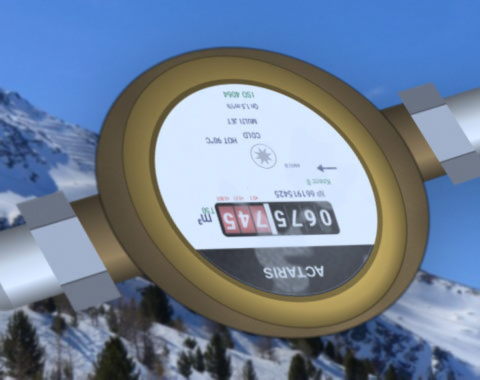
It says 675.745 m³
